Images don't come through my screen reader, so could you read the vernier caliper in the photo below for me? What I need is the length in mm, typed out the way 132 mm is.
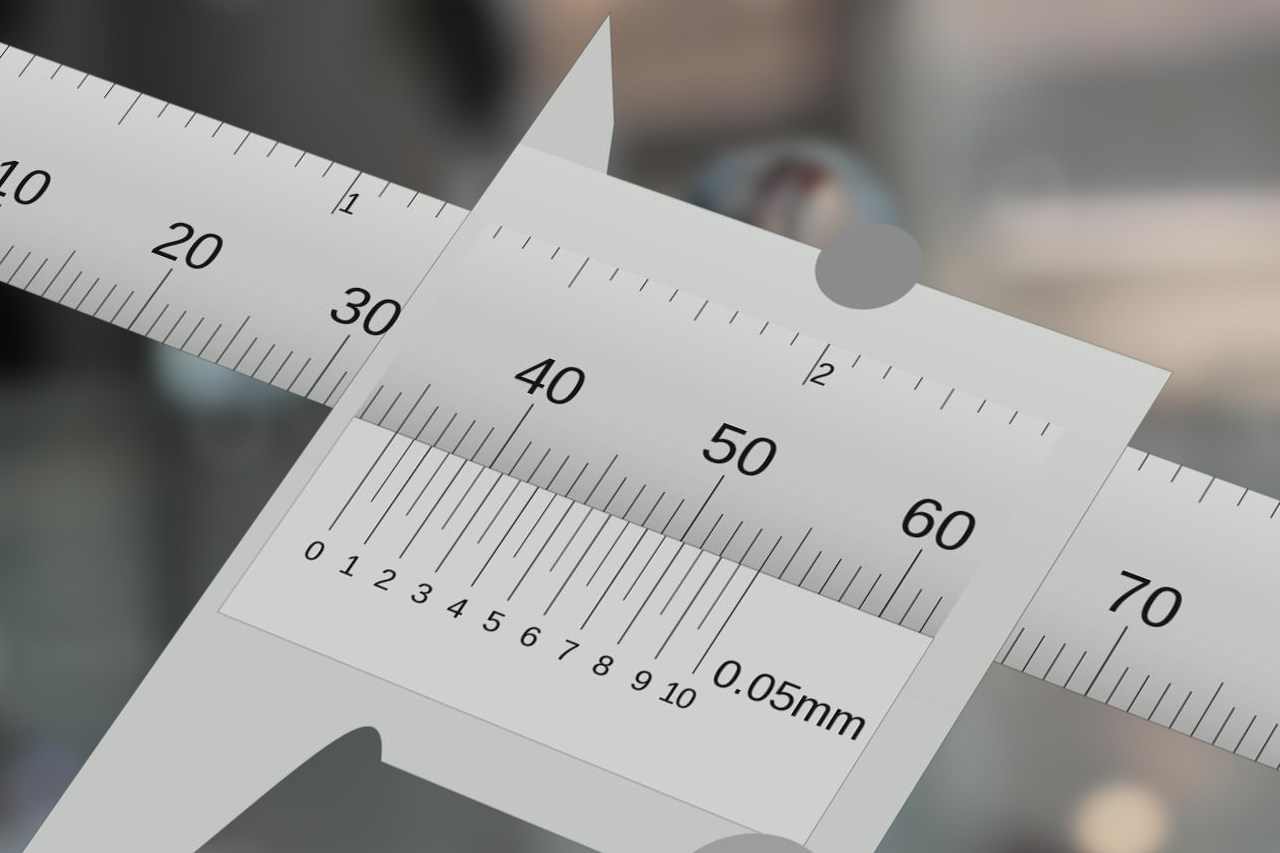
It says 35.0 mm
